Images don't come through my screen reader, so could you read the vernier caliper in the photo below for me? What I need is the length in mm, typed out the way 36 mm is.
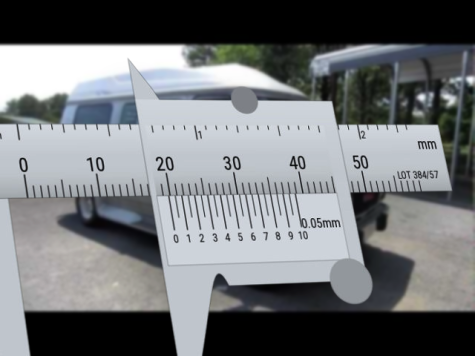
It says 19.8 mm
